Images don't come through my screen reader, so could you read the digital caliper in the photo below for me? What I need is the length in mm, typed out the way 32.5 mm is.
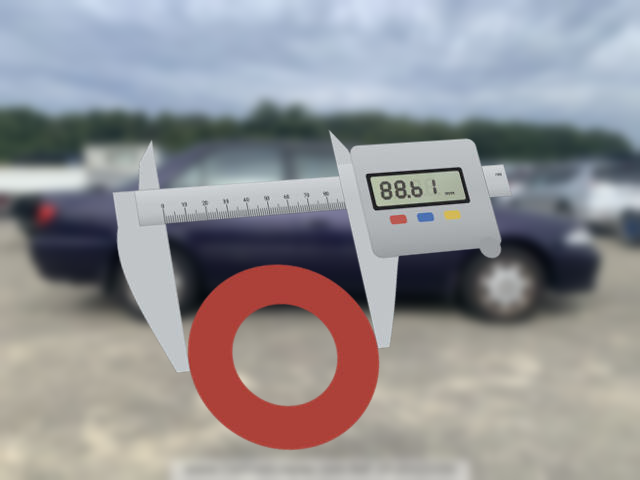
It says 88.61 mm
